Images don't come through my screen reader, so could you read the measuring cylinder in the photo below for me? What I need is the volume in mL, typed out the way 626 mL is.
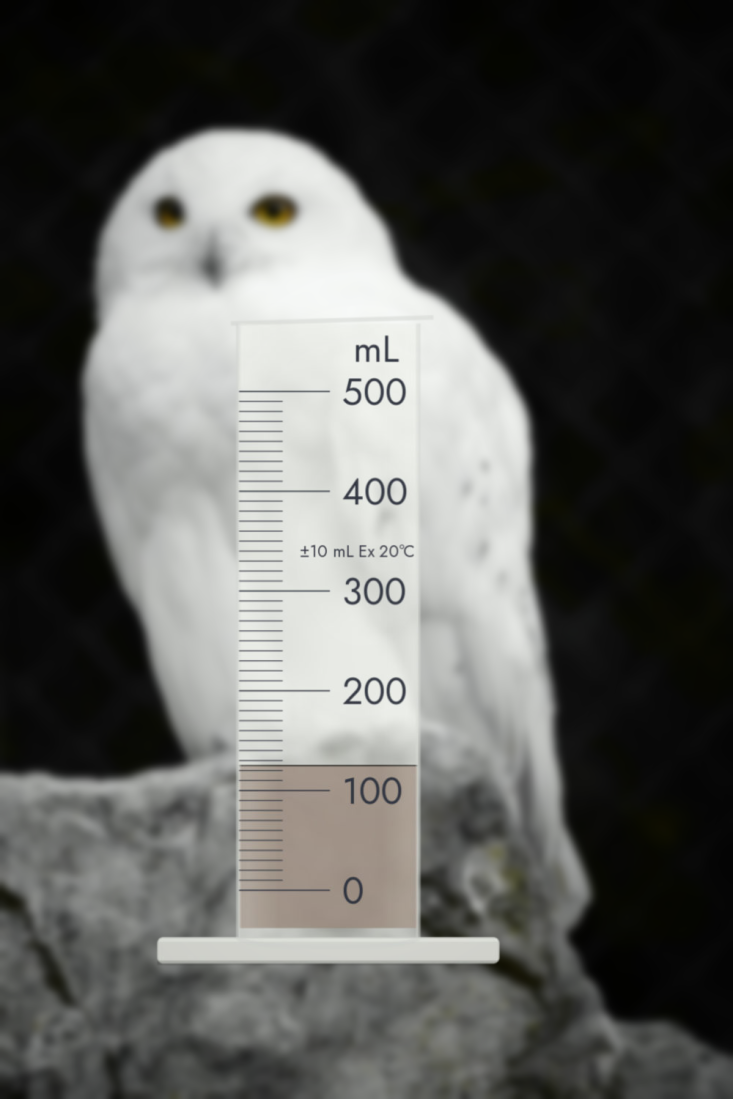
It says 125 mL
